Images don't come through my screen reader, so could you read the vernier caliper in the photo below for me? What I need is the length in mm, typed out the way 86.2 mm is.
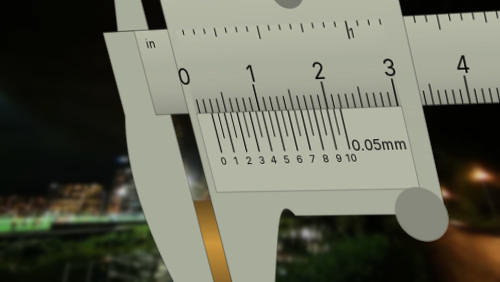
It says 2.8 mm
